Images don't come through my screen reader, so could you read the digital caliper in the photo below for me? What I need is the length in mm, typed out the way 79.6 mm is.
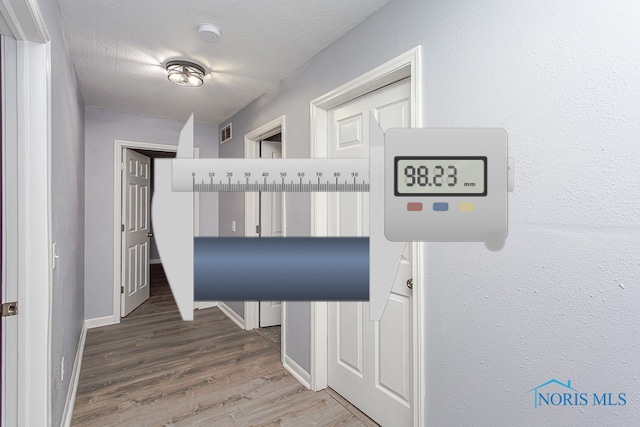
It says 98.23 mm
